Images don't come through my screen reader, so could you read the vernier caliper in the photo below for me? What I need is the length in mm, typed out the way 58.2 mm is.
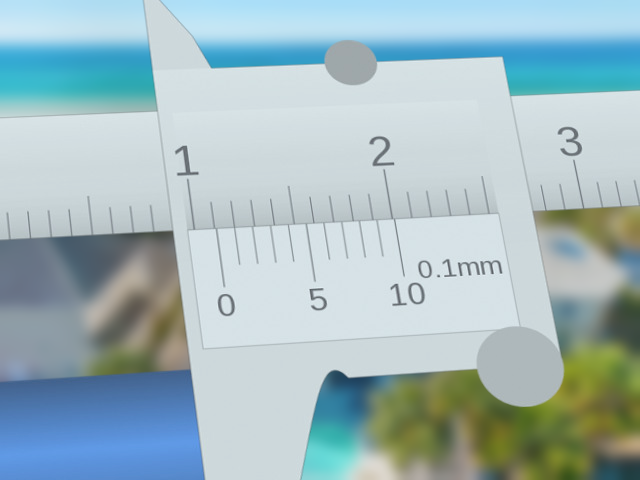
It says 11.1 mm
